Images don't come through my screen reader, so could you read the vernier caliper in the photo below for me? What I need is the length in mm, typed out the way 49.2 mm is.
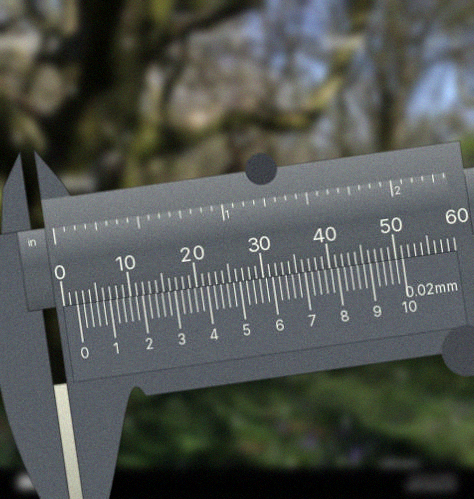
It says 2.0 mm
